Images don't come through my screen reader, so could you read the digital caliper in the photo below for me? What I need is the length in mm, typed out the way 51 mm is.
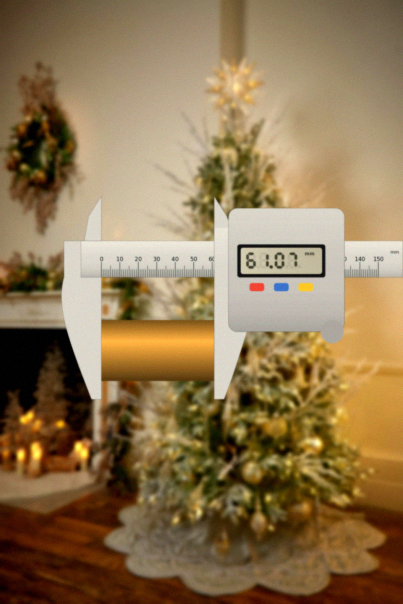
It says 61.07 mm
